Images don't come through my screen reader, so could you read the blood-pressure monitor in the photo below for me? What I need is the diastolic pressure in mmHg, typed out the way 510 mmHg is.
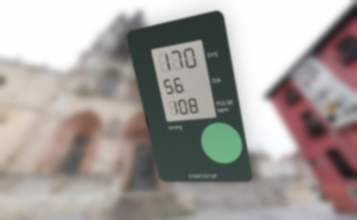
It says 56 mmHg
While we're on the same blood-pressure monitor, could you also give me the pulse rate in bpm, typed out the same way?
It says 108 bpm
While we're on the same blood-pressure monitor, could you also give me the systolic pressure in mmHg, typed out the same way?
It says 170 mmHg
